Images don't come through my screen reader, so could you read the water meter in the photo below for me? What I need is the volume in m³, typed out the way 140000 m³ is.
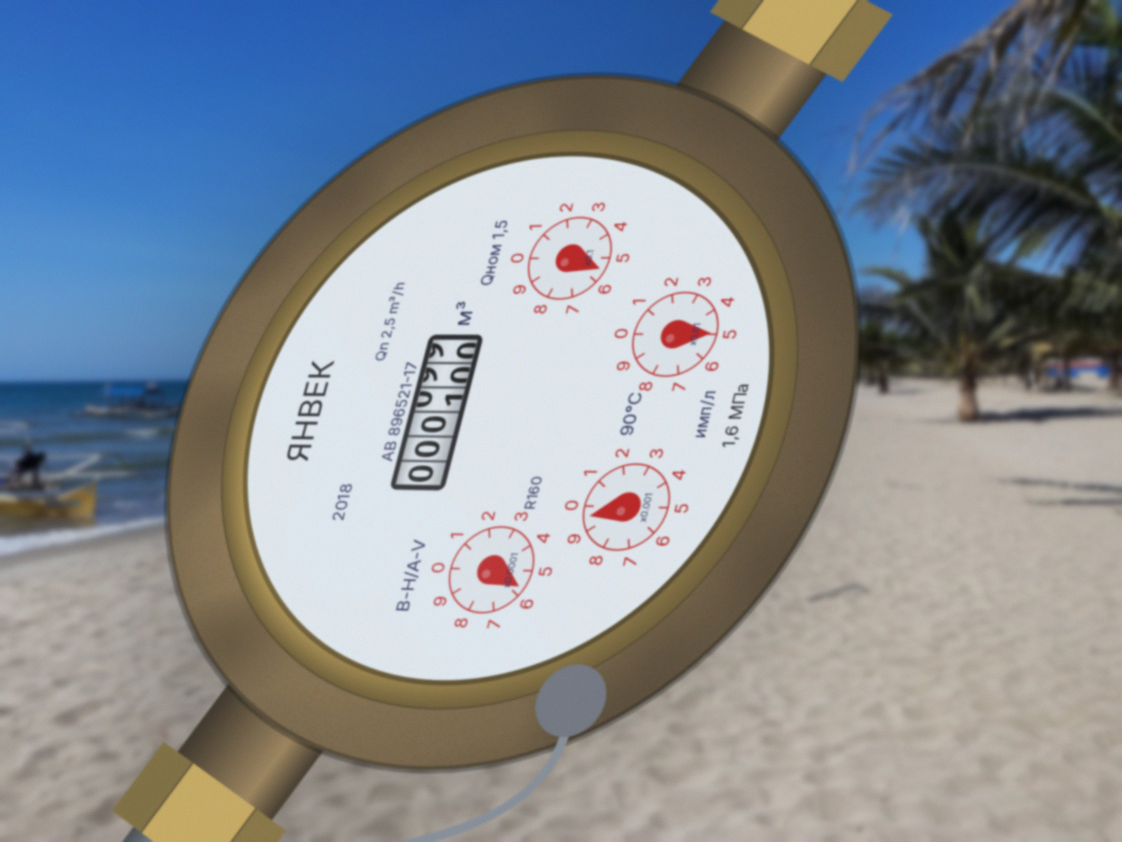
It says 99.5495 m³
